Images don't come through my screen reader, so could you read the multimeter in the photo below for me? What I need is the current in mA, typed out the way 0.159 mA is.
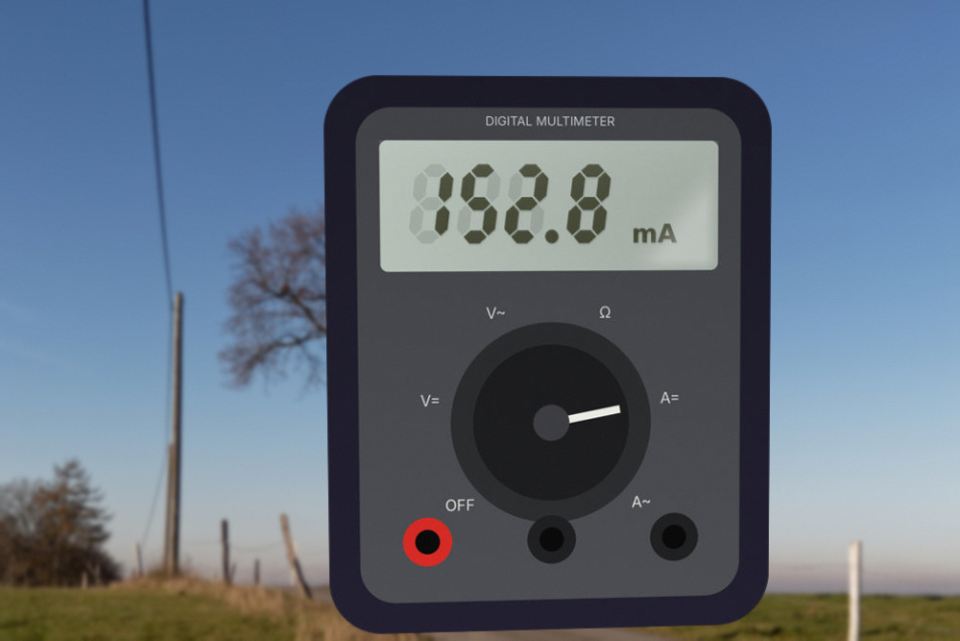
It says 152.8 mA
